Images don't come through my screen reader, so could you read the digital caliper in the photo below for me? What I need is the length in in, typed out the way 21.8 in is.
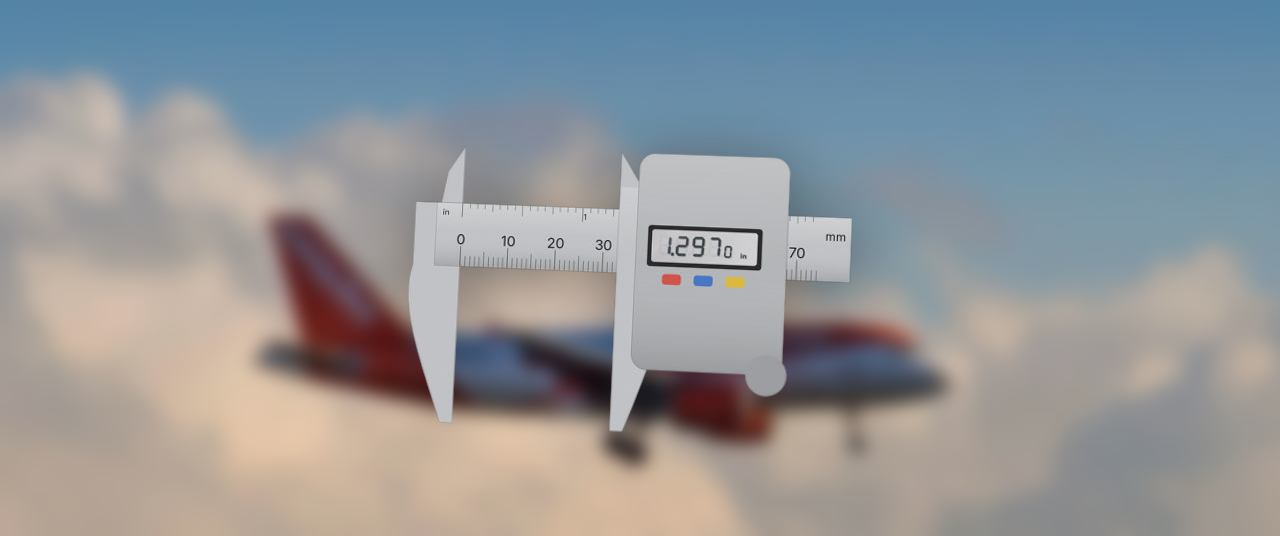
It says 1.2970 in
